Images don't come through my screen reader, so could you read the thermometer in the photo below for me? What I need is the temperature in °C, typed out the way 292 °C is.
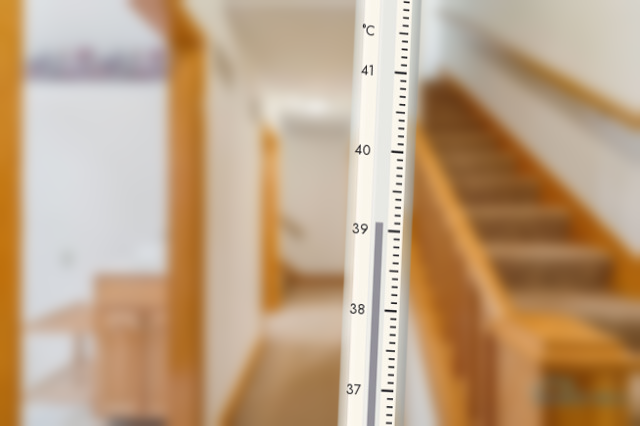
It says 39.1 °C
